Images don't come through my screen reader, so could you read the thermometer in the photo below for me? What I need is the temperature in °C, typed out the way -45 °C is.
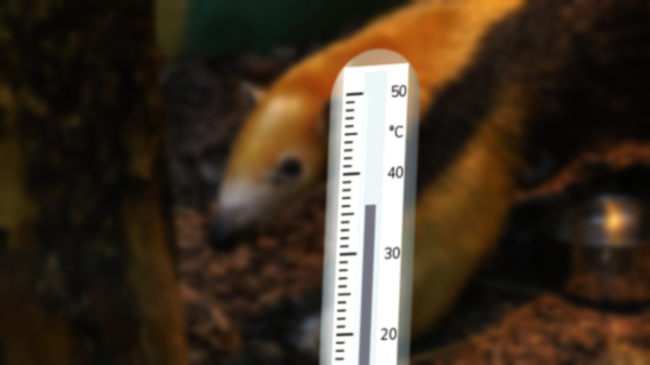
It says 36 °C
